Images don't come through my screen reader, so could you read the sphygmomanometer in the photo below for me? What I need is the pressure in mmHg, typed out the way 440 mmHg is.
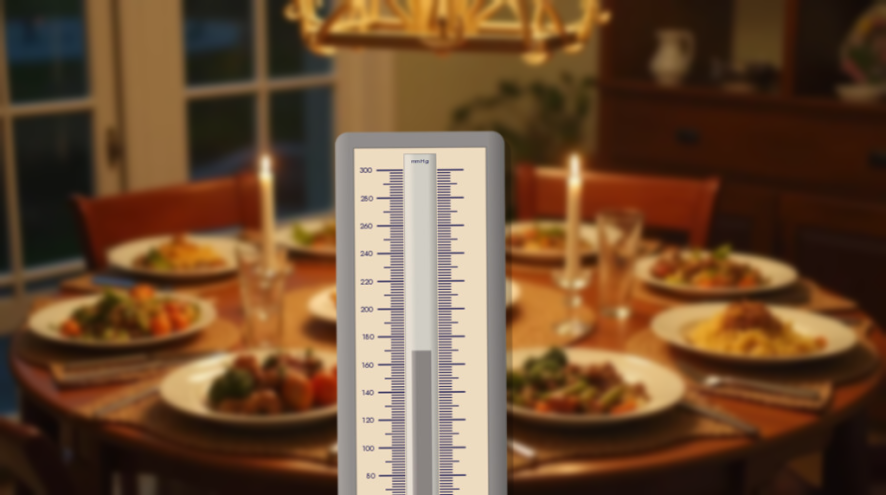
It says 170 mmHg
